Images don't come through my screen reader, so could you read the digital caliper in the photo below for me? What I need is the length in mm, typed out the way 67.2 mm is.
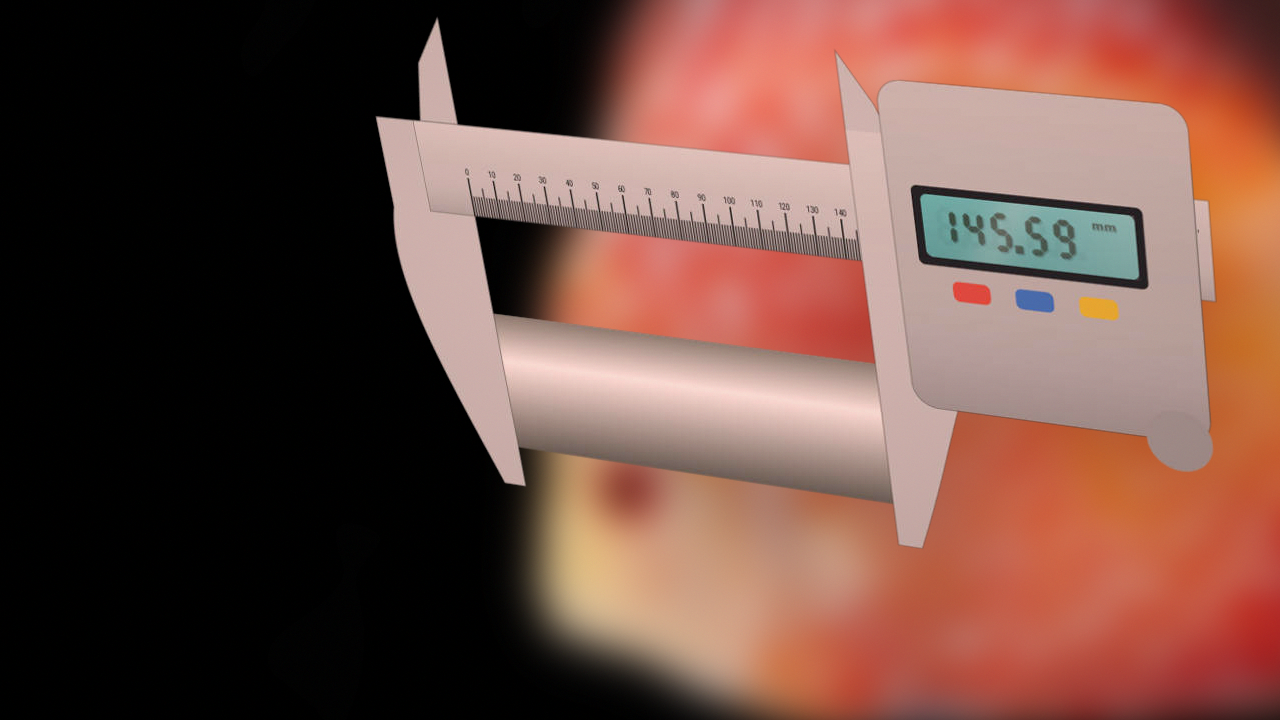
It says 145.59 mm
